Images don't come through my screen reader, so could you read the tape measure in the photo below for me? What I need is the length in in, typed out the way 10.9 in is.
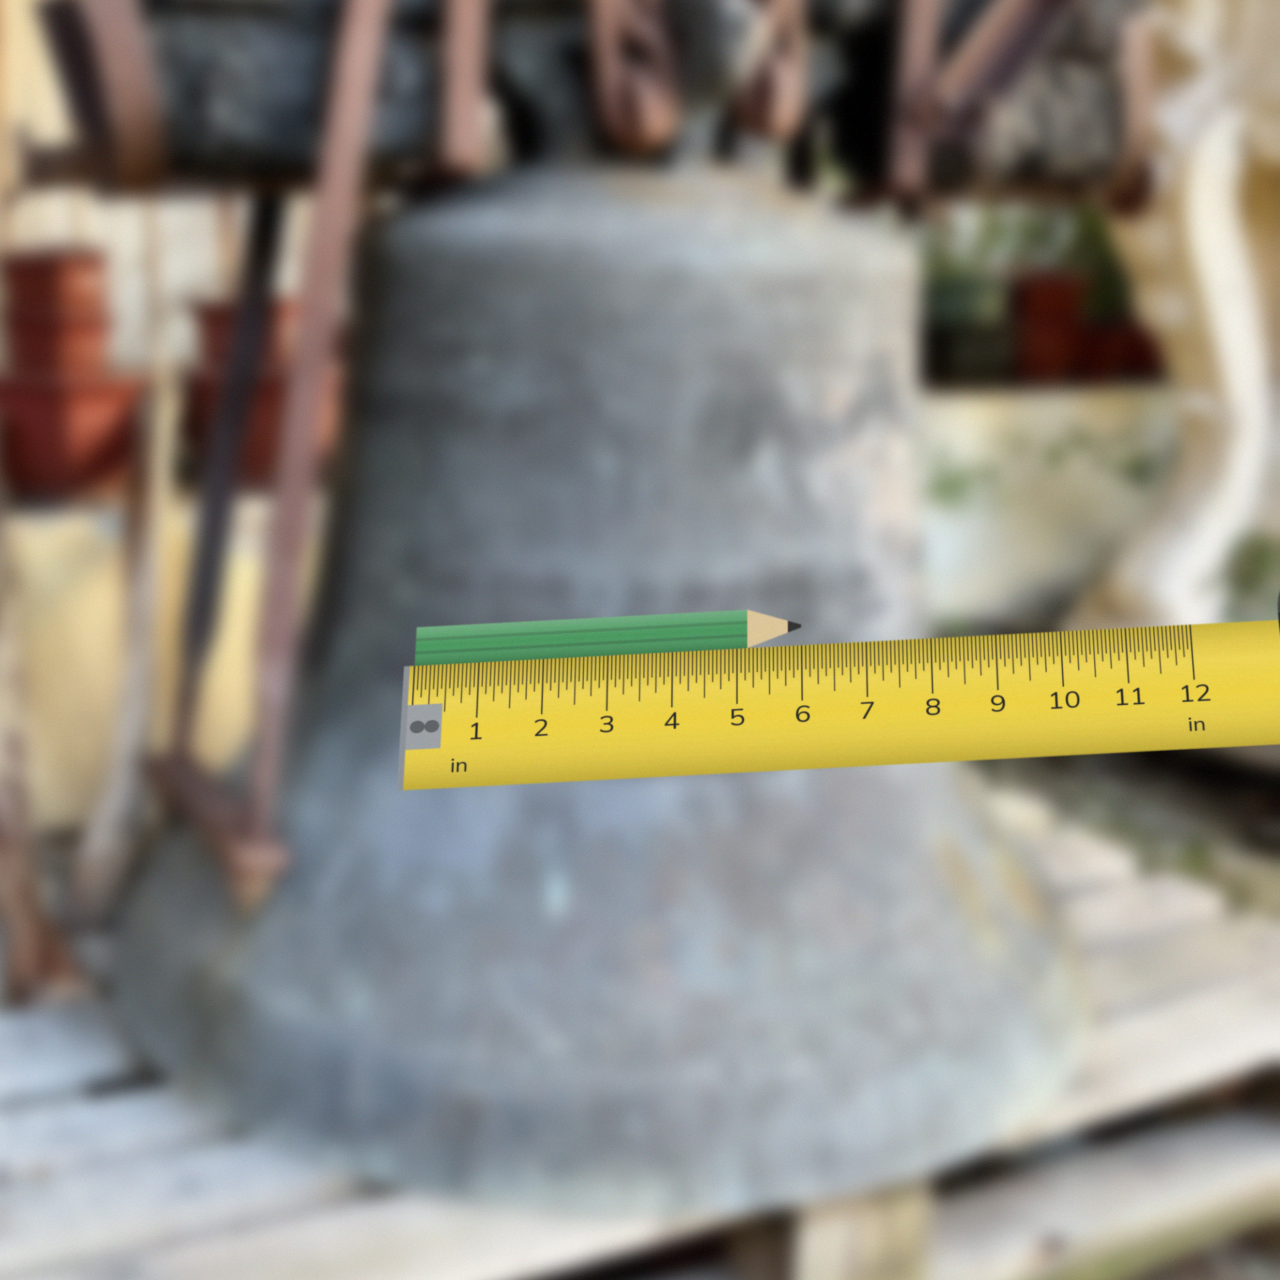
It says 6 in
